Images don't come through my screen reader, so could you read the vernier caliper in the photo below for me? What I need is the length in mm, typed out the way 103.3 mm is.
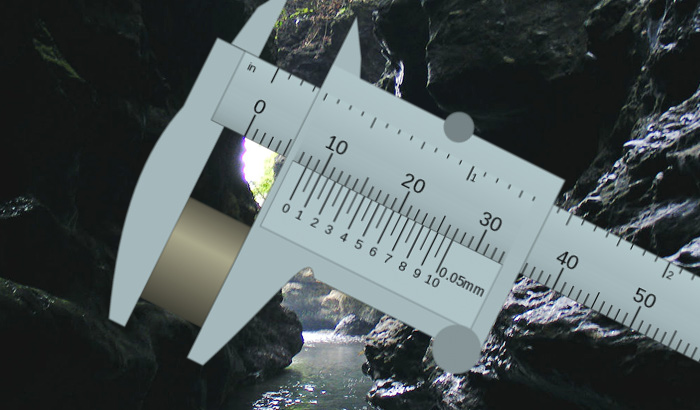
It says 8.0 mm
